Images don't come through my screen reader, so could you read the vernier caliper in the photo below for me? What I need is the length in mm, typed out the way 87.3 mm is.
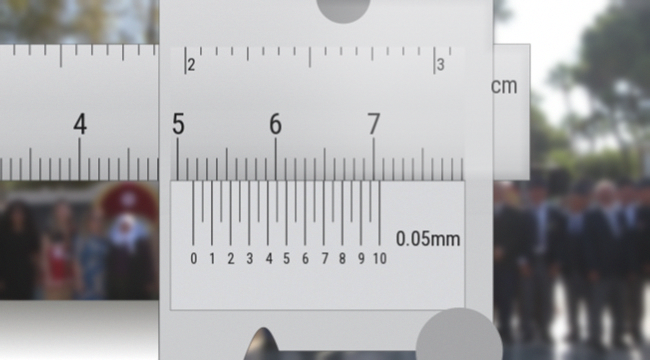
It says 51.6 mm
